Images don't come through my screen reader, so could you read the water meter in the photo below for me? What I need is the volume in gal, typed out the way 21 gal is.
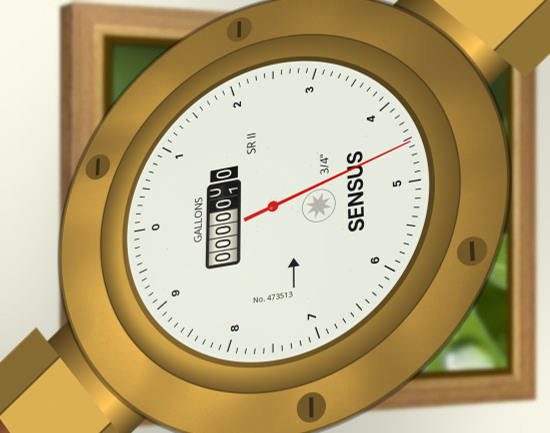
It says 4.5 gal
